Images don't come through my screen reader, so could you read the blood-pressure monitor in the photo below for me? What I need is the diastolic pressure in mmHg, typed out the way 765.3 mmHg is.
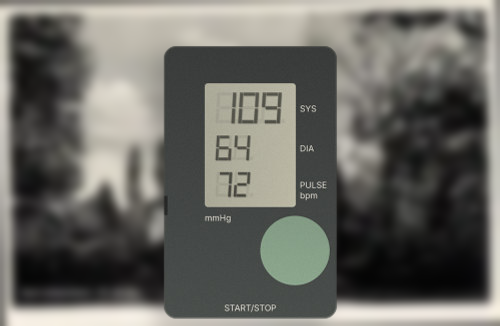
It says 64 mmHg
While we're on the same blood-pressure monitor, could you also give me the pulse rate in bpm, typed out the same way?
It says 72 bpm
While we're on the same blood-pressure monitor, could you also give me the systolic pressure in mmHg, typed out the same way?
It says 109 mmHg
